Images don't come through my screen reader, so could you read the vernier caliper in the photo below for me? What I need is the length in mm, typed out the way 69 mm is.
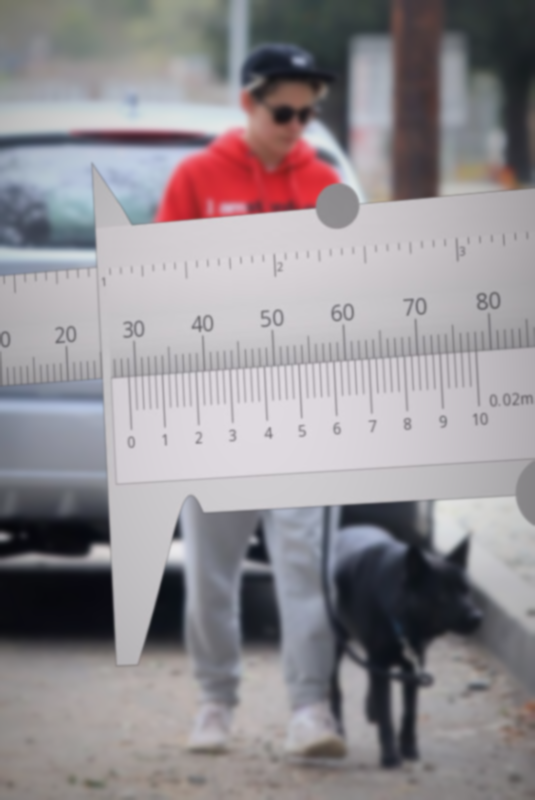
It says 29.0 mm
